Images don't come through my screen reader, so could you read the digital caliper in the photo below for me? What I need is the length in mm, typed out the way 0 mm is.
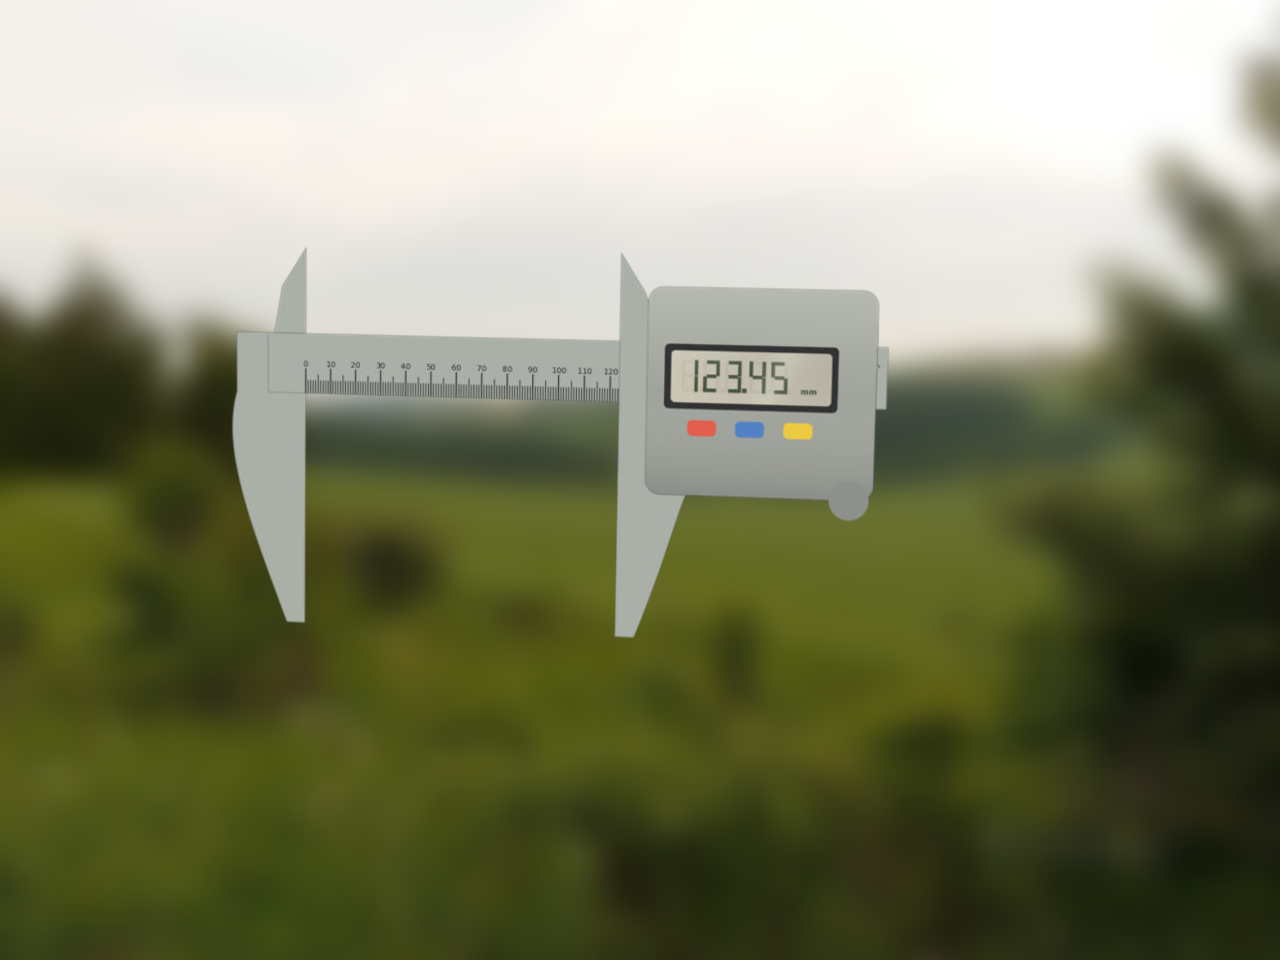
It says 123.45 mm
